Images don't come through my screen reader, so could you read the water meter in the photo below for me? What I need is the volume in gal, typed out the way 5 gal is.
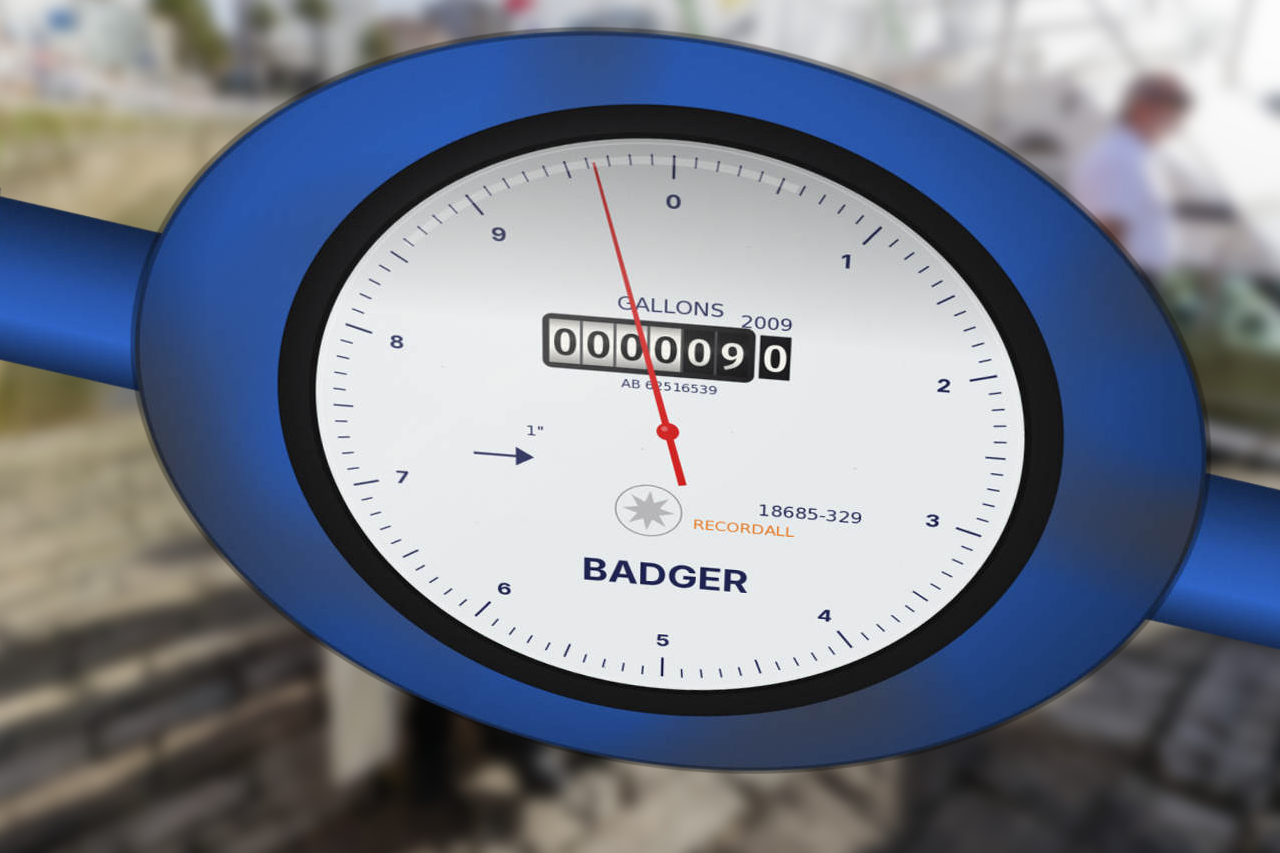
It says 89.6 gal
